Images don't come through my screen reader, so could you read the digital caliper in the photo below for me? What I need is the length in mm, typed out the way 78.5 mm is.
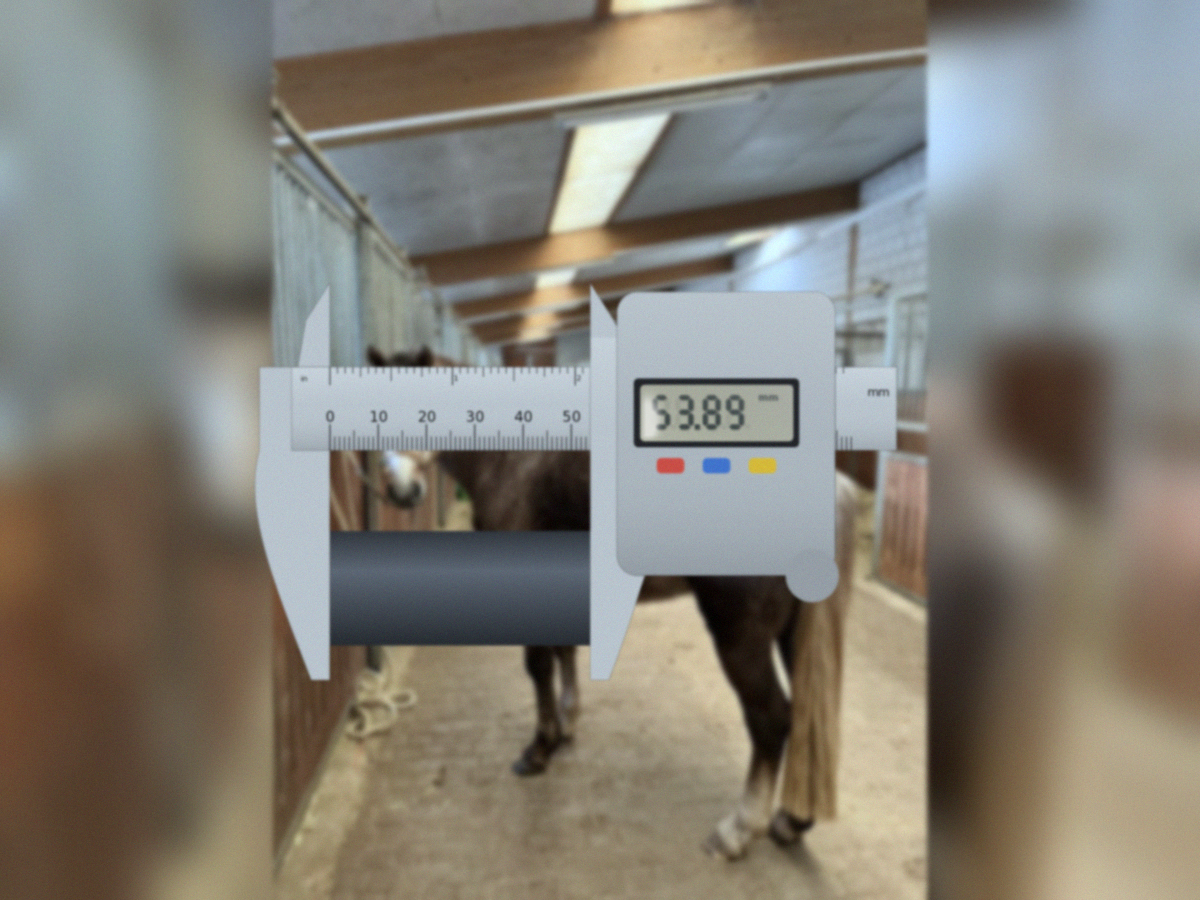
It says 53.89 mm
